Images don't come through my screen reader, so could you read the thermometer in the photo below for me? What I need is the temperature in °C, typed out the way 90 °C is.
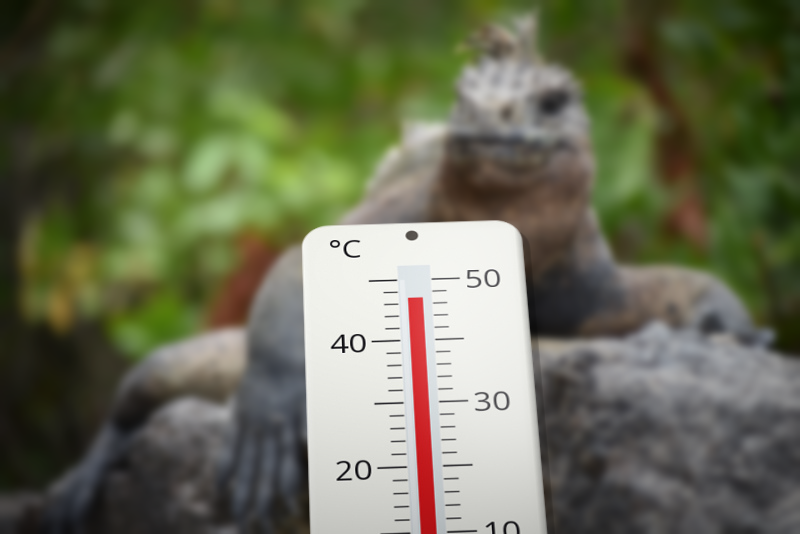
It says 47 °C
